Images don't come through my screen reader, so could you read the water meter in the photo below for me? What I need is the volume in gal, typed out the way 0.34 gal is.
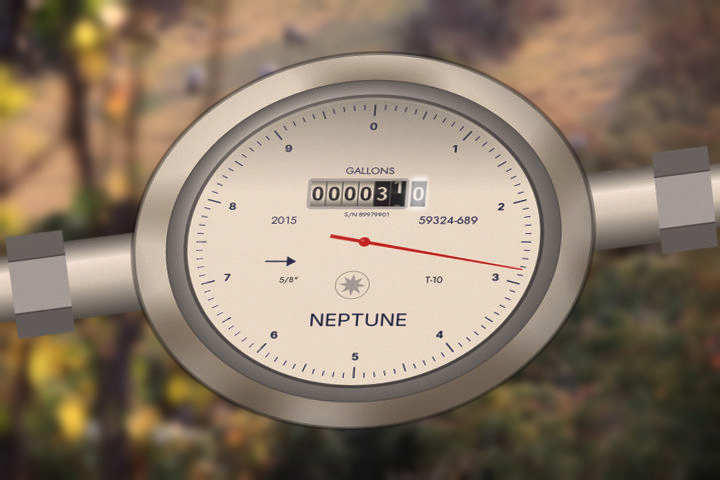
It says 312.8 gal
